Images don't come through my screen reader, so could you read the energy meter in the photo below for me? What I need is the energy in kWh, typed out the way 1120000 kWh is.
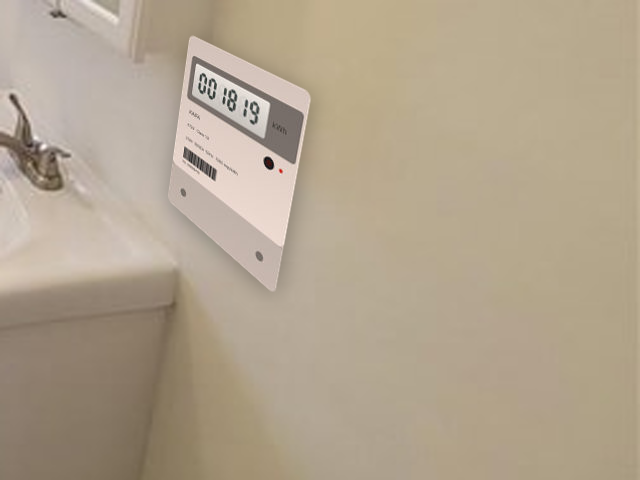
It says 1819 kWh
